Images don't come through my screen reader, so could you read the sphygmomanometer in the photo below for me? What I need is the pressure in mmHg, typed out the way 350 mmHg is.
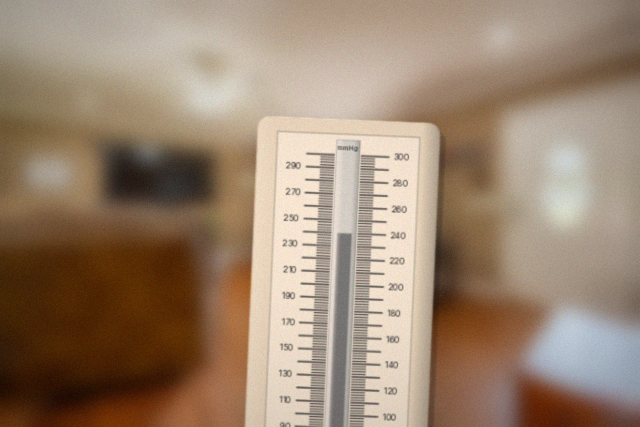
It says 240 mmHg
